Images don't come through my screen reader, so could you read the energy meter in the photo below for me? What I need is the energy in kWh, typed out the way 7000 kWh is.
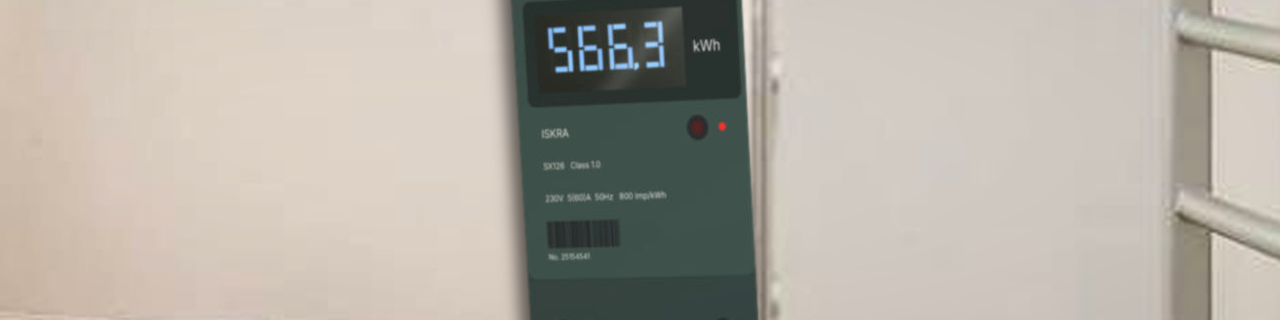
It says 566.3 kWh
